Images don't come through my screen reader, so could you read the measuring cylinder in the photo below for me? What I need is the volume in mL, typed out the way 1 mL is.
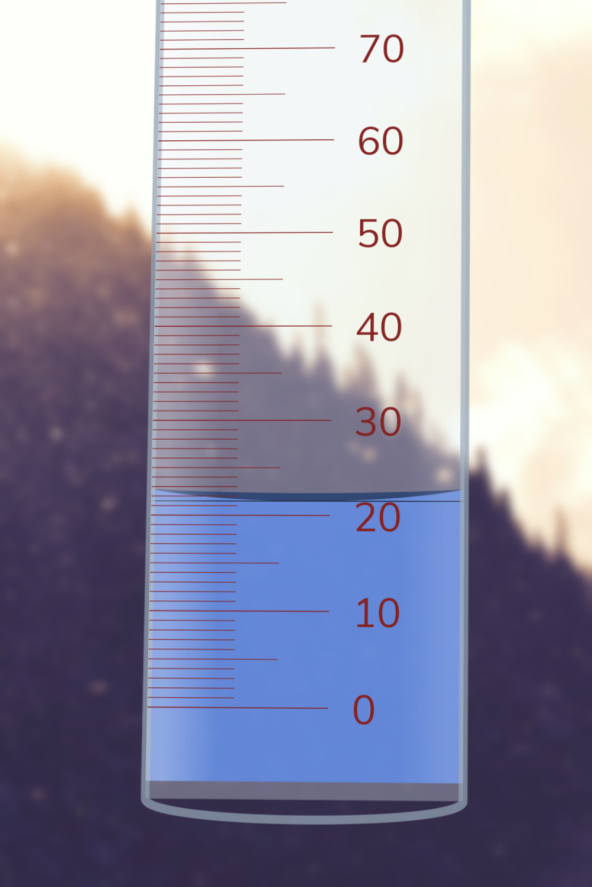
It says 21.5 mL
